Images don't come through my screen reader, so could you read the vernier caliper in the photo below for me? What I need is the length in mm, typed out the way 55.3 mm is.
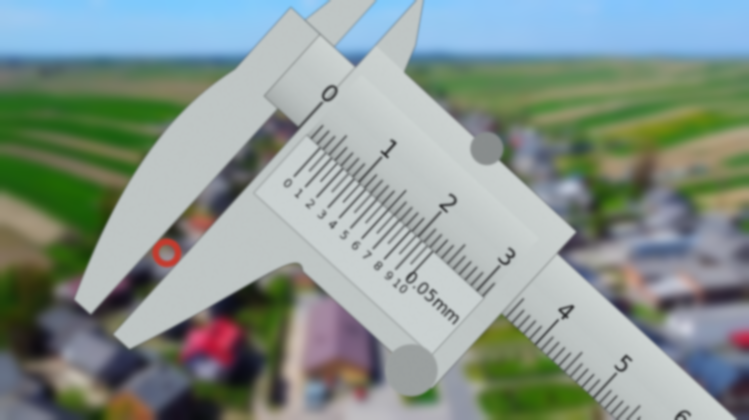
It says 3.6 mm
